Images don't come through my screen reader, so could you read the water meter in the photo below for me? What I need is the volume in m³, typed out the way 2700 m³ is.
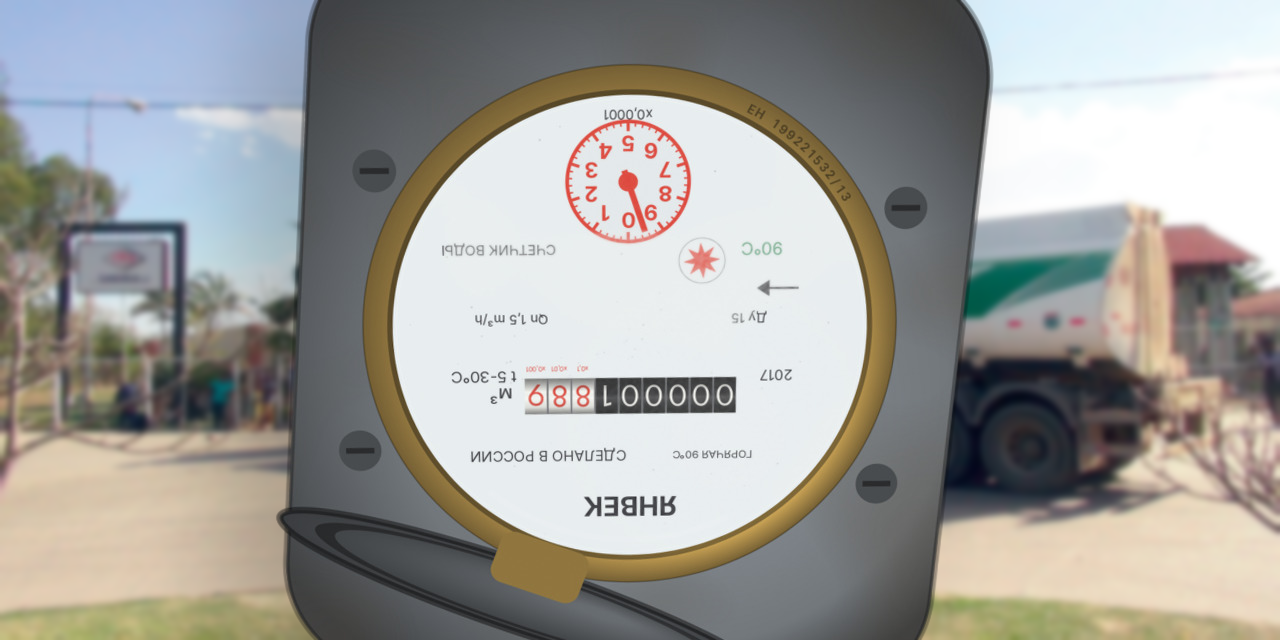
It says 1.8889 m³
